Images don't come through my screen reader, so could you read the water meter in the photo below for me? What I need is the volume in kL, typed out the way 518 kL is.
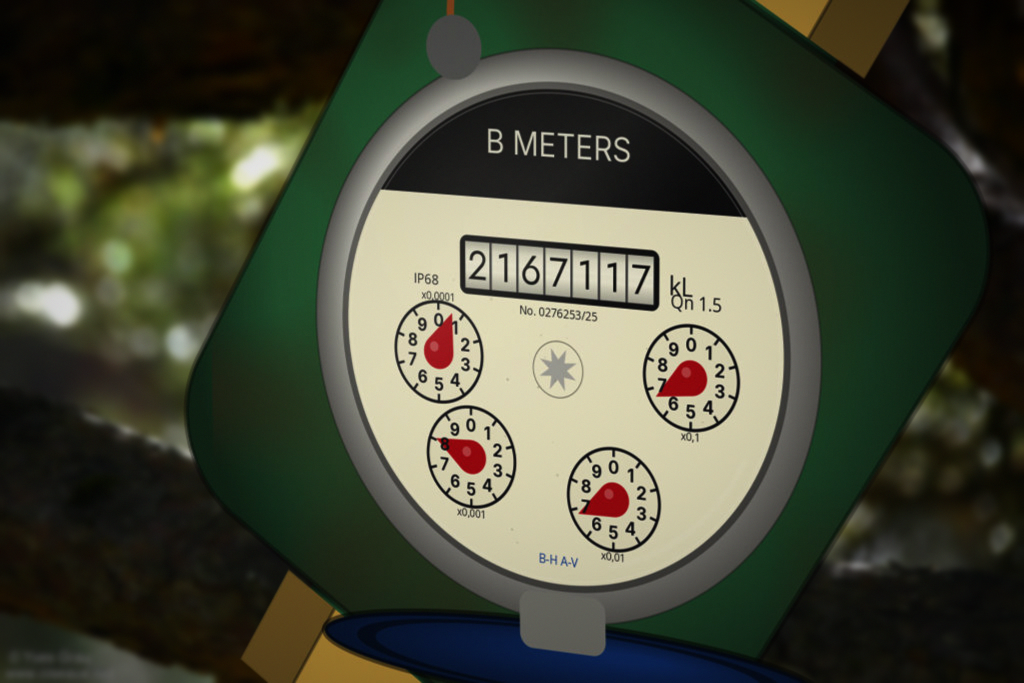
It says 2167117.6680 kL
